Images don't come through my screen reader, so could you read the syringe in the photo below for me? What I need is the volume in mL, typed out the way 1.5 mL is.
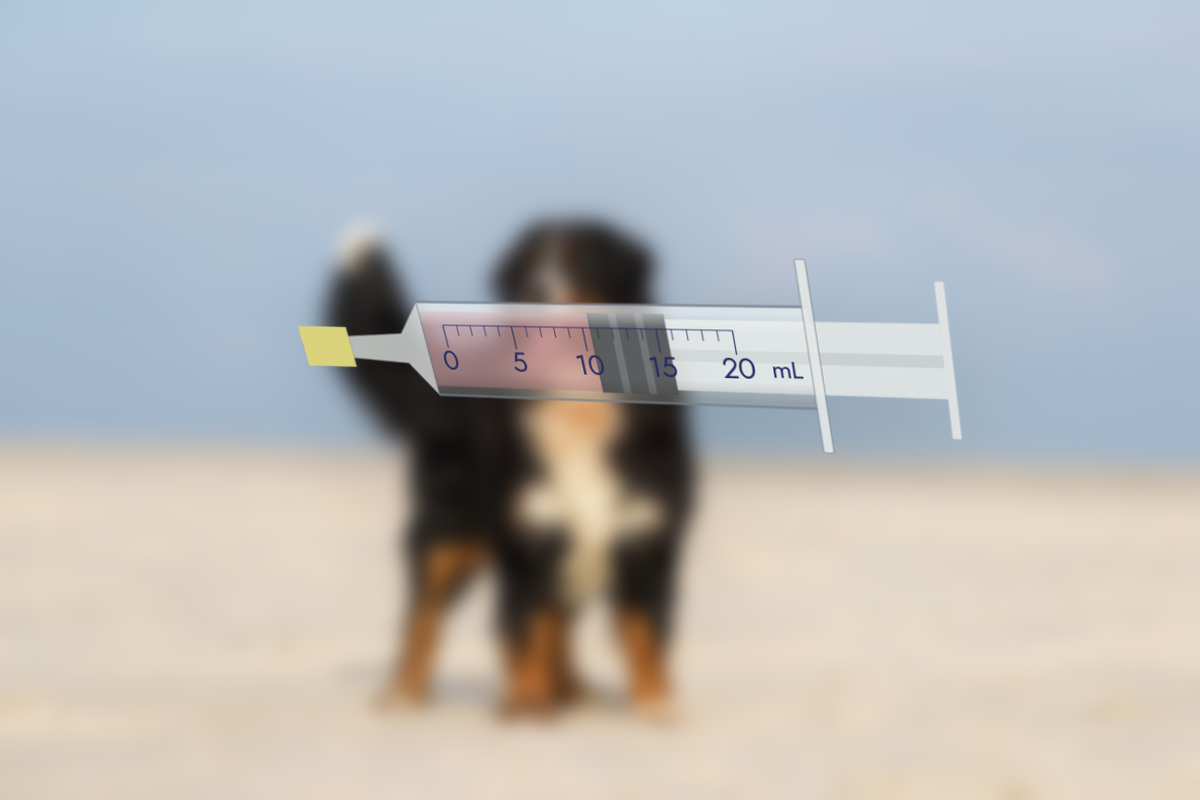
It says 10.5 mL
